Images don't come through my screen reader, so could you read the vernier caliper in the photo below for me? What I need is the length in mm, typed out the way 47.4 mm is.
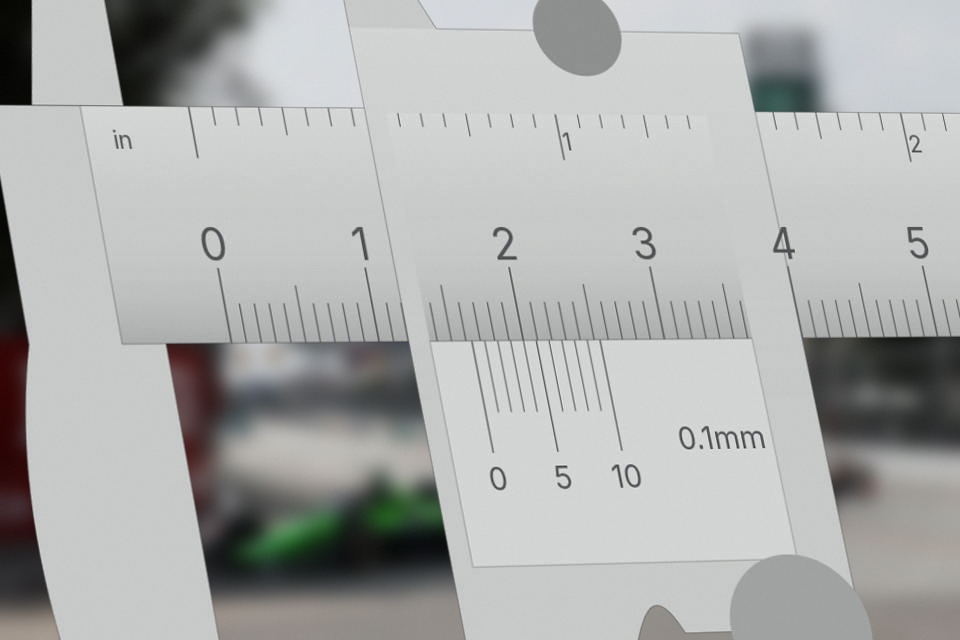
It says 16.4 mm
